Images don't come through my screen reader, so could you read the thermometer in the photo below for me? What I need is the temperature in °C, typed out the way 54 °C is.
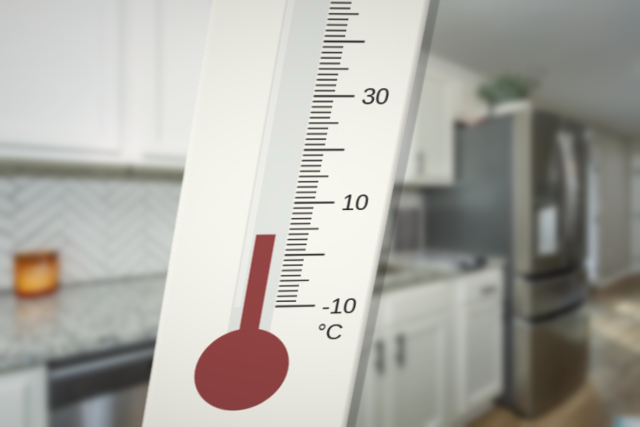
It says 4 °C
